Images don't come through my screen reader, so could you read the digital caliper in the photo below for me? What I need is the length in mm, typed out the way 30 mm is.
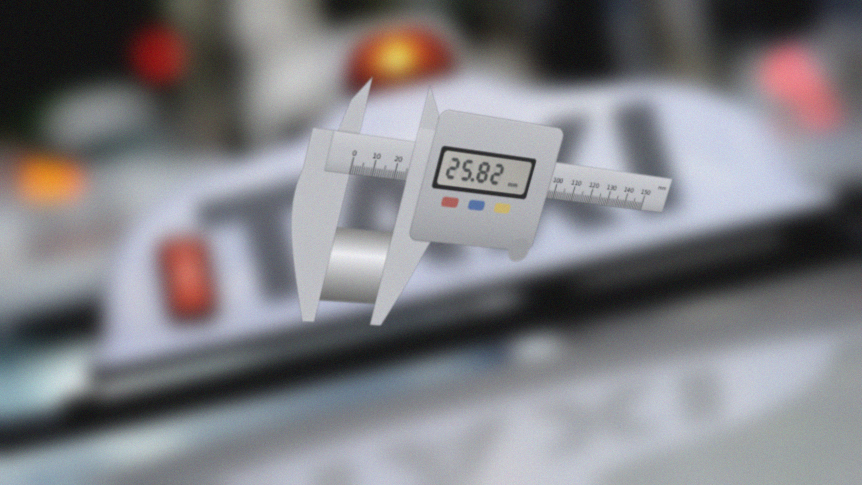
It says 25.82 mm
